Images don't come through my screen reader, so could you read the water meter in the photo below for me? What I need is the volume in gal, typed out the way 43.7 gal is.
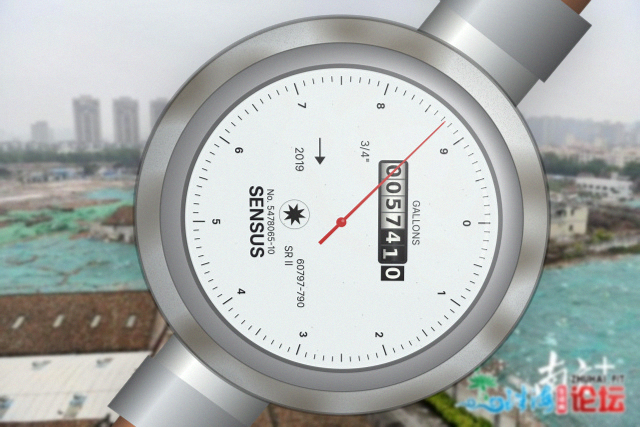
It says 57408.7 gal
